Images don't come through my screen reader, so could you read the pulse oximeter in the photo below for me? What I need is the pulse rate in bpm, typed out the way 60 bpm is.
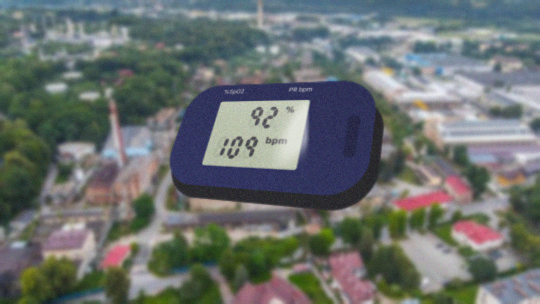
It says 109 bpm
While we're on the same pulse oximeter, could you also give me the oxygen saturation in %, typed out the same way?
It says 92 %
